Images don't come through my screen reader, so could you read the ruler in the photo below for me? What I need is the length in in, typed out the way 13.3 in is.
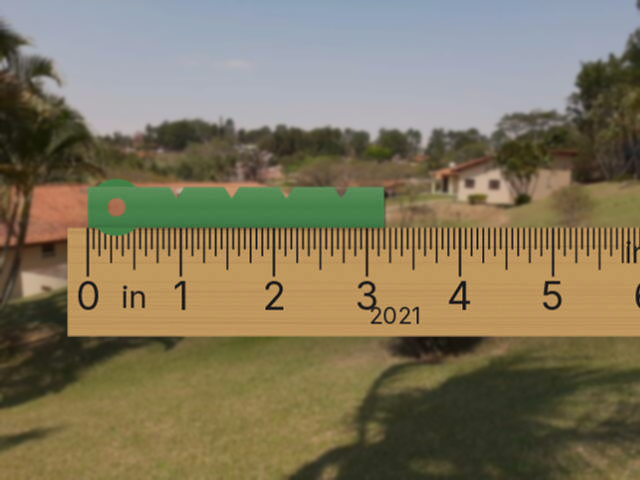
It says 3.1875 in
